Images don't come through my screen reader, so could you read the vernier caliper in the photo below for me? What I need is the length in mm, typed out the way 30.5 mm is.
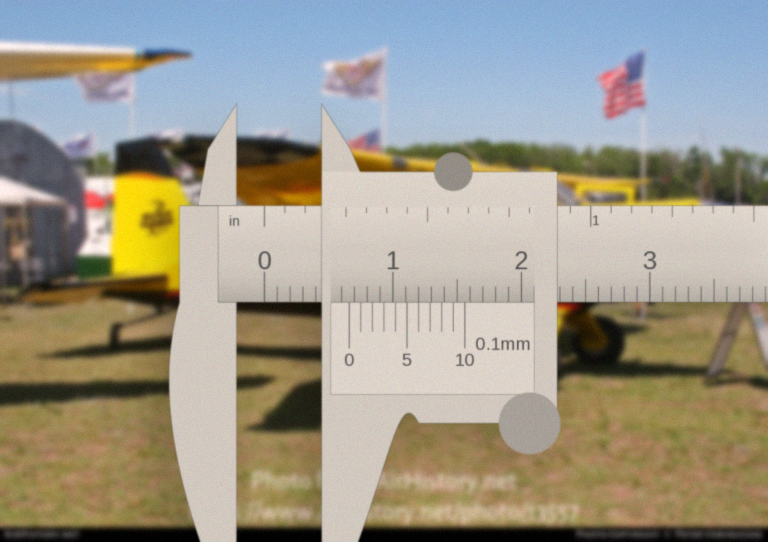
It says 6.6 mm
